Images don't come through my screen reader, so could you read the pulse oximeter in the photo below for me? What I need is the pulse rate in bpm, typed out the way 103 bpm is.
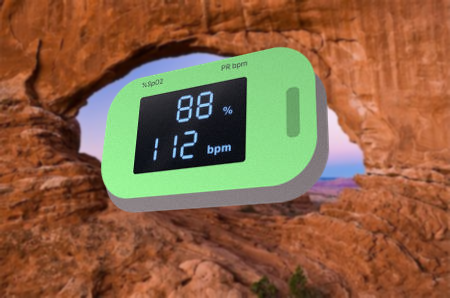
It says 112 bpm
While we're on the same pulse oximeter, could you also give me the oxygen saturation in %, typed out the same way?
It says 88 %
